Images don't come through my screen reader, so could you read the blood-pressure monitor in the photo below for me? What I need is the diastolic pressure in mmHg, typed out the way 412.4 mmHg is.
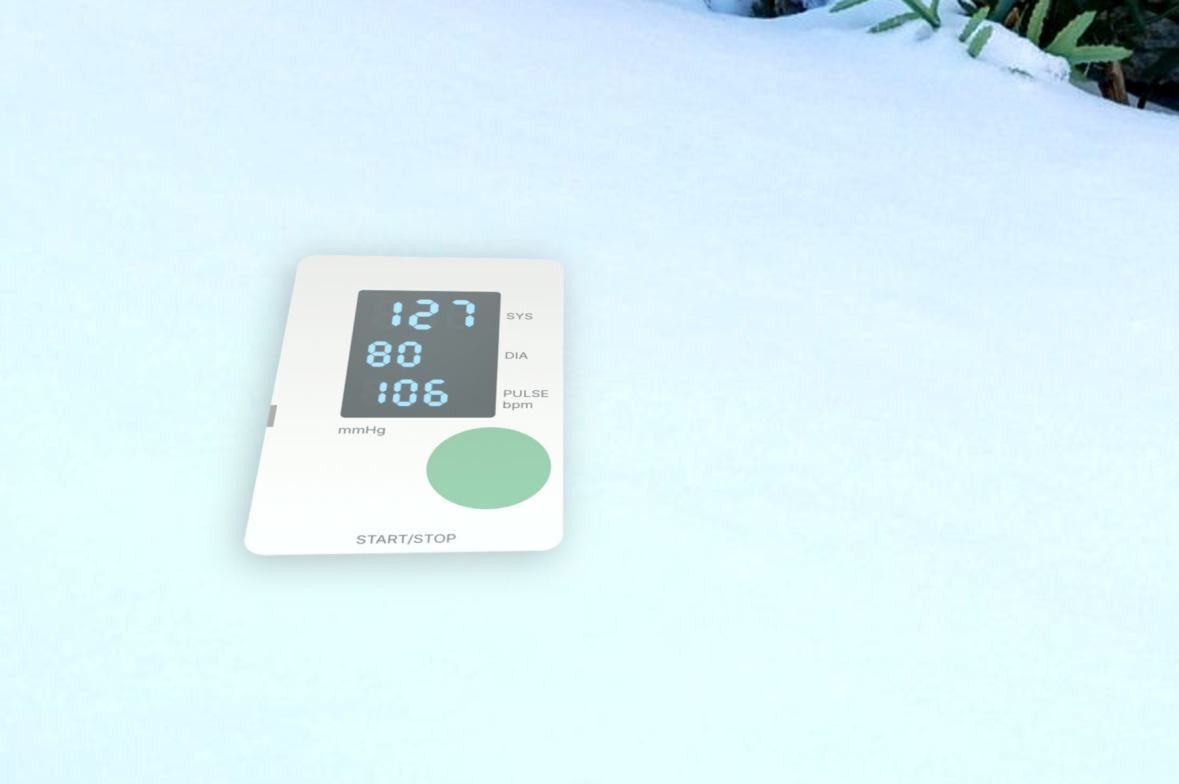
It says 80 mmHg
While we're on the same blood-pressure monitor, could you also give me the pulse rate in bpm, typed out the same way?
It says 106 bpm
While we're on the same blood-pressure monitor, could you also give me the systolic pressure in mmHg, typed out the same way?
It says 127 mmHg
